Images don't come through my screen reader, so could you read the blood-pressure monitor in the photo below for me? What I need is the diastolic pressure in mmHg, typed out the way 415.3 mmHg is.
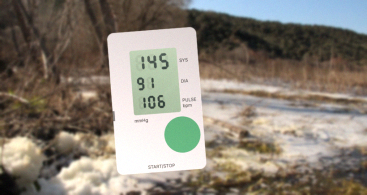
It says 91 mmHg
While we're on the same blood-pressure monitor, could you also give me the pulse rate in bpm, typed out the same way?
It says 106 bpm
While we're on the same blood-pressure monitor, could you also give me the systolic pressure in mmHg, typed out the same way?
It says 145 mmHg
